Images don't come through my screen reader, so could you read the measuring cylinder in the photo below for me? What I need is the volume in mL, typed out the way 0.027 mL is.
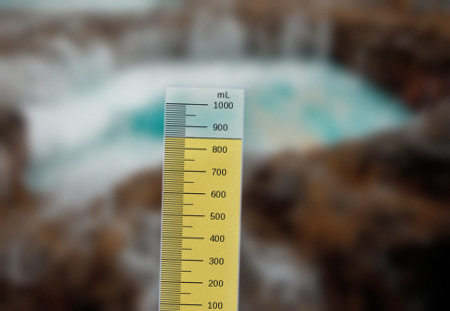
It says 850 mL
